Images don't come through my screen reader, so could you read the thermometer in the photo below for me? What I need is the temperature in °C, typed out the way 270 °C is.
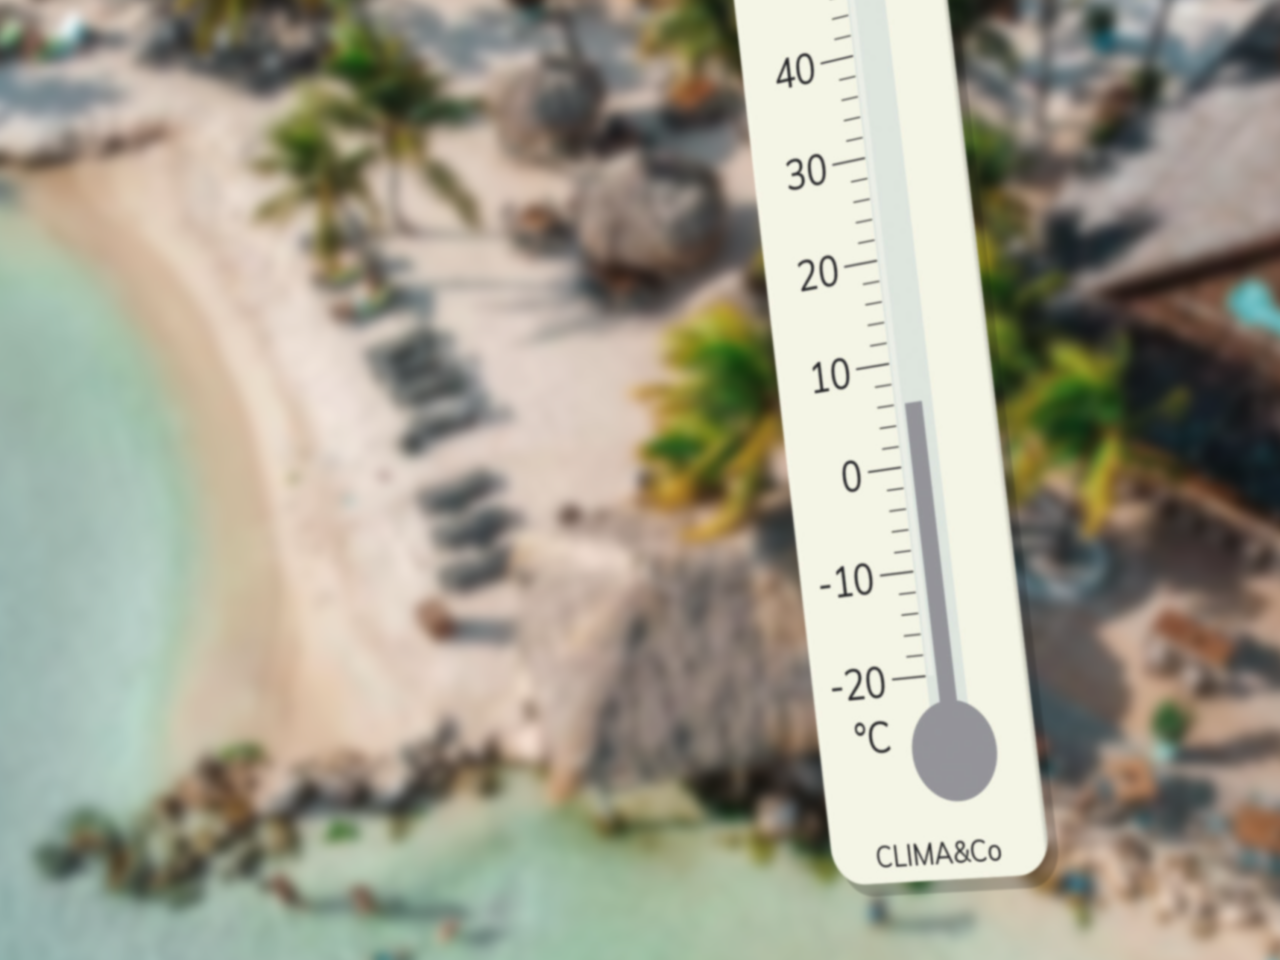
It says 6 °C
